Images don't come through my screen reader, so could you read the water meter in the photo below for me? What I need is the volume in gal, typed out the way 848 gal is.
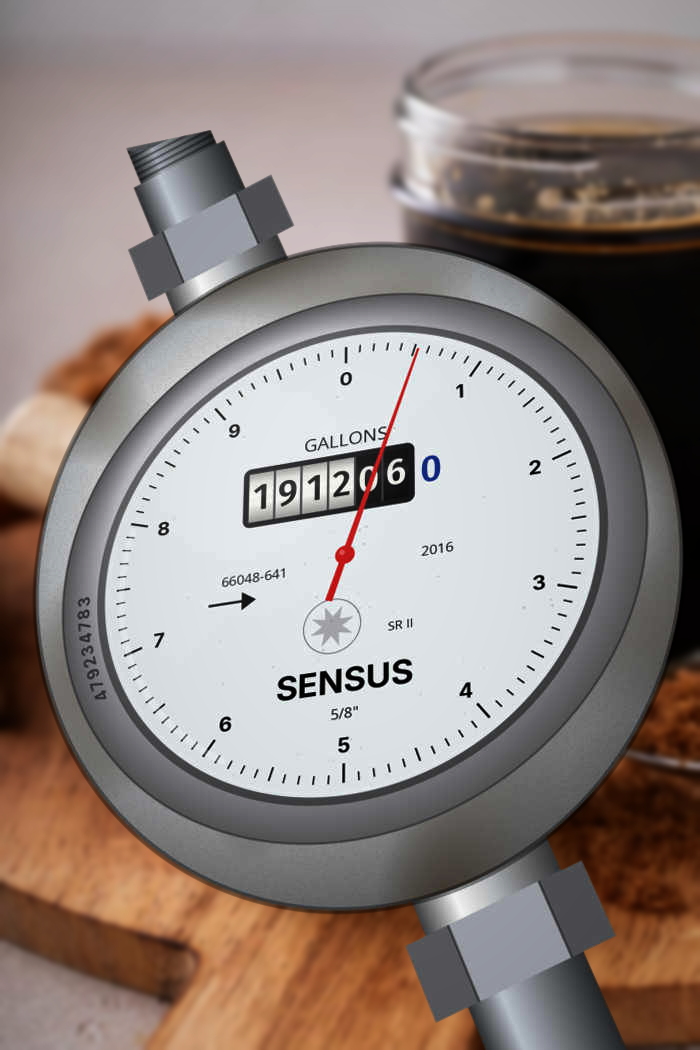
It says 1912060.5 gal
